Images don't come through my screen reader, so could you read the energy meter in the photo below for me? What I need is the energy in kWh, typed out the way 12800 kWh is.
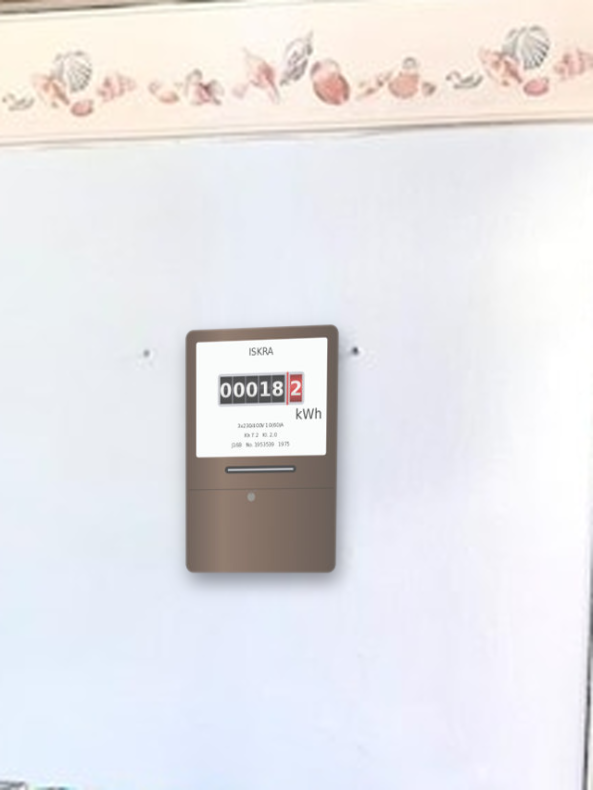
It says 18.2 kWh
